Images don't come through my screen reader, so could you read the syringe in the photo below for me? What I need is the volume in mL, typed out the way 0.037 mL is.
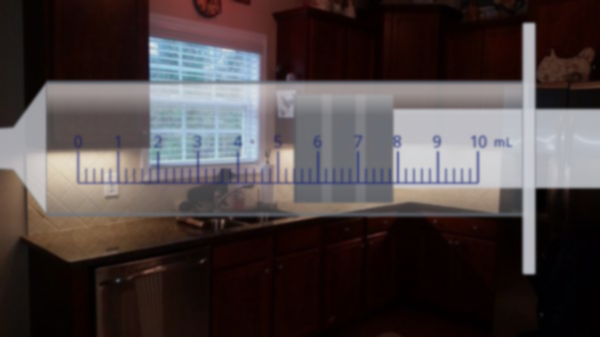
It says 5.4 mL
